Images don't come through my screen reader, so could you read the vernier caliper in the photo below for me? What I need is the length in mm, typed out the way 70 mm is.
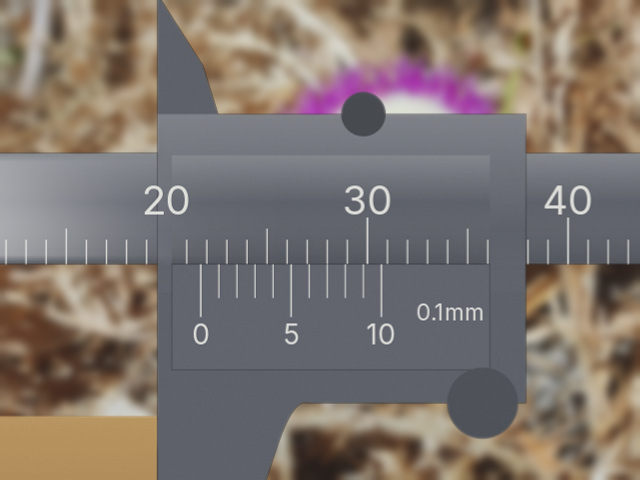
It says 21.7 mm
